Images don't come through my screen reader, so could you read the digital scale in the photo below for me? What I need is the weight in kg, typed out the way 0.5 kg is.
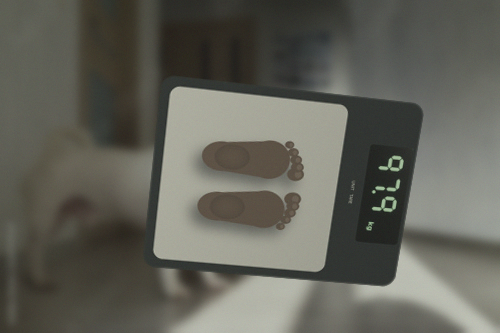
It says 97.9 kg
